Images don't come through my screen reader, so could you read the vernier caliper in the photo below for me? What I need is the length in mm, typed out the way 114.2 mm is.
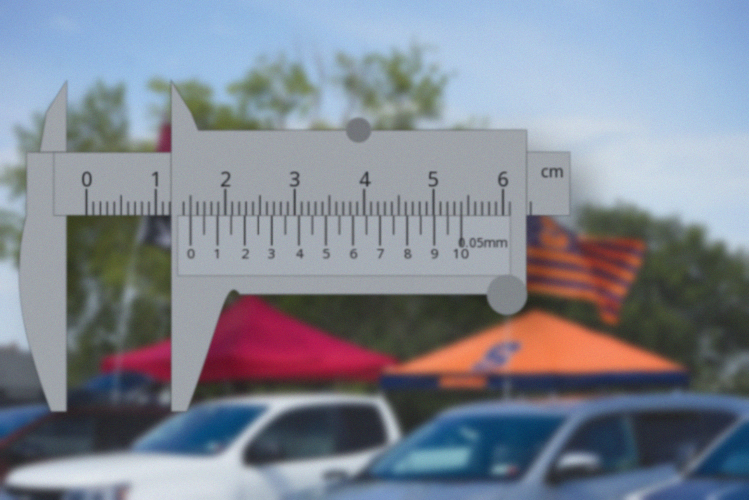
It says 15.0 mm
